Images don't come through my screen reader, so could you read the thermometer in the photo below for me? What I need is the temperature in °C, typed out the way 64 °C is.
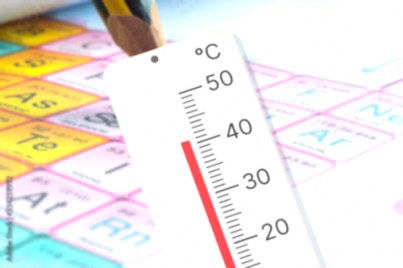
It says 41 °C
